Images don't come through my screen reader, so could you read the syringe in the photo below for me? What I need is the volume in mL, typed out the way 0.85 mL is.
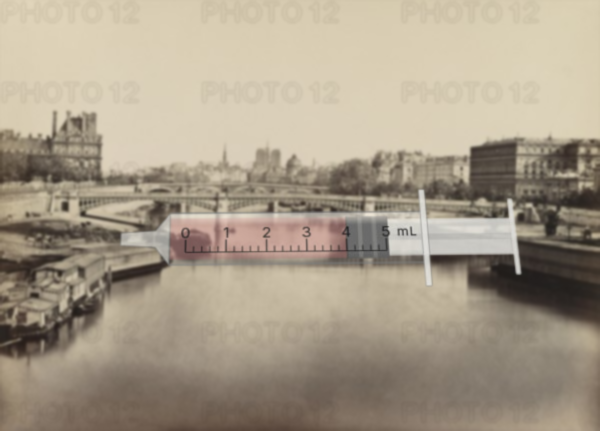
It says 4 mL
